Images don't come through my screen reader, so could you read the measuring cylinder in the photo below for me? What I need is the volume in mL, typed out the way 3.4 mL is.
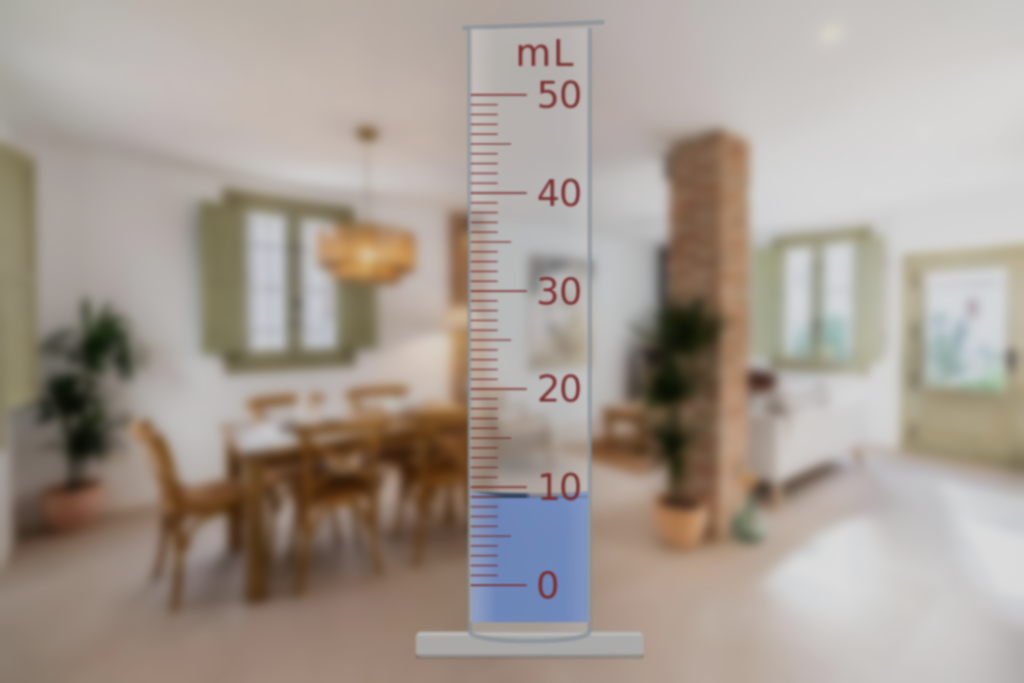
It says 9 mL
